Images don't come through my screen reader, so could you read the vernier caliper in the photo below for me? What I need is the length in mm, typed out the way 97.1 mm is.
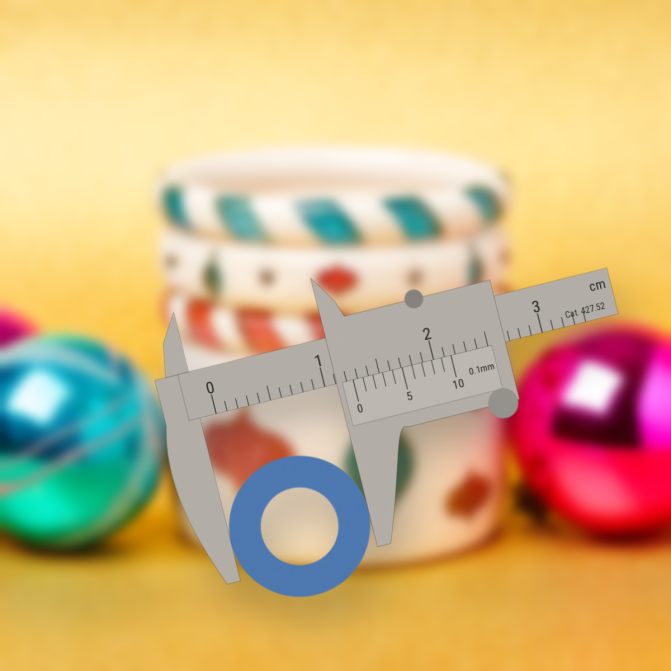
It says 12.6 mm
